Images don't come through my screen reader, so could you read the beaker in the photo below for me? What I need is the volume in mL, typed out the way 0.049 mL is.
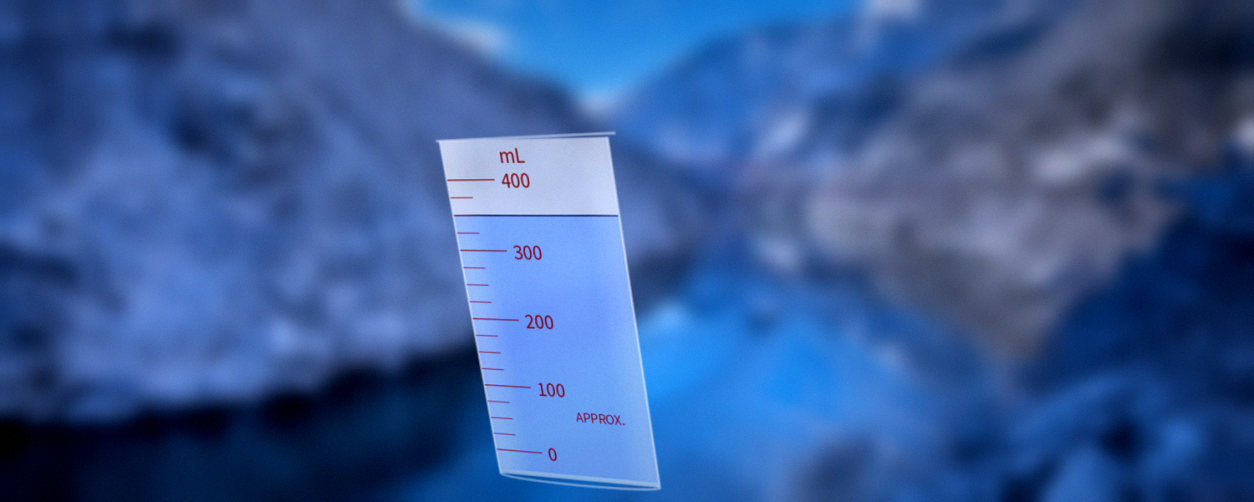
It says 350 mL
